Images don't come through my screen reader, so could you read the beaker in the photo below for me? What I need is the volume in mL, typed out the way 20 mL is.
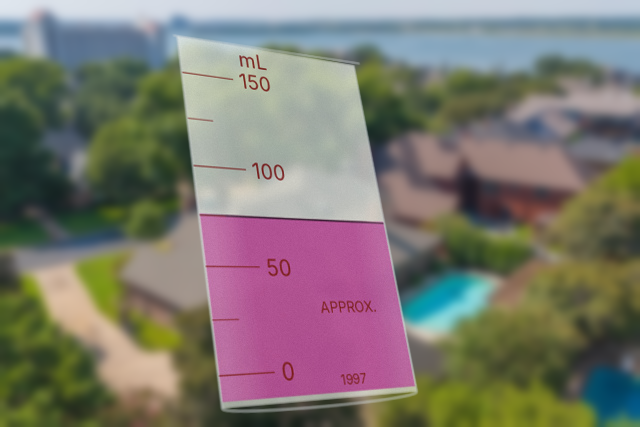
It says 75 mL
